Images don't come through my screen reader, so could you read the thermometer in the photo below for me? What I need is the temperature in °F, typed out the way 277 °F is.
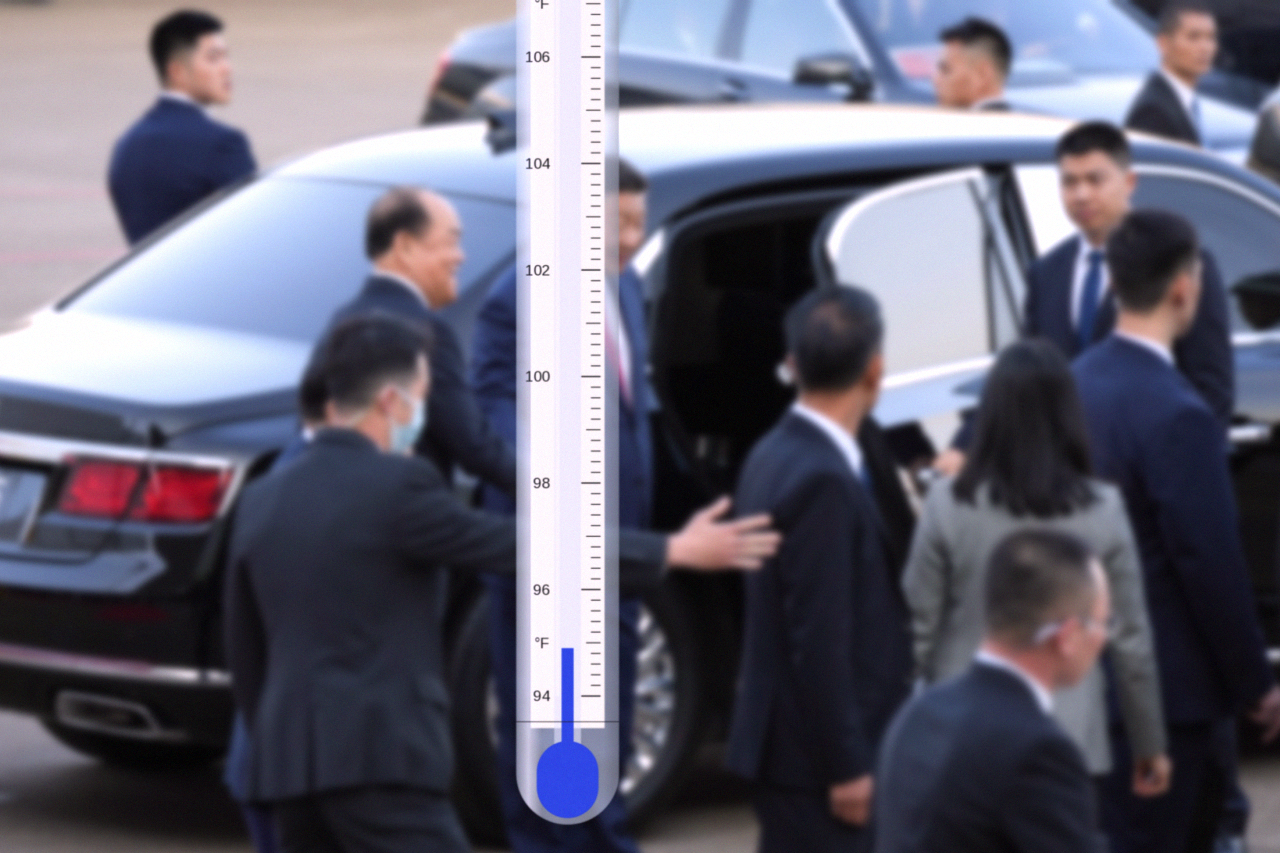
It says 94.9 °F
